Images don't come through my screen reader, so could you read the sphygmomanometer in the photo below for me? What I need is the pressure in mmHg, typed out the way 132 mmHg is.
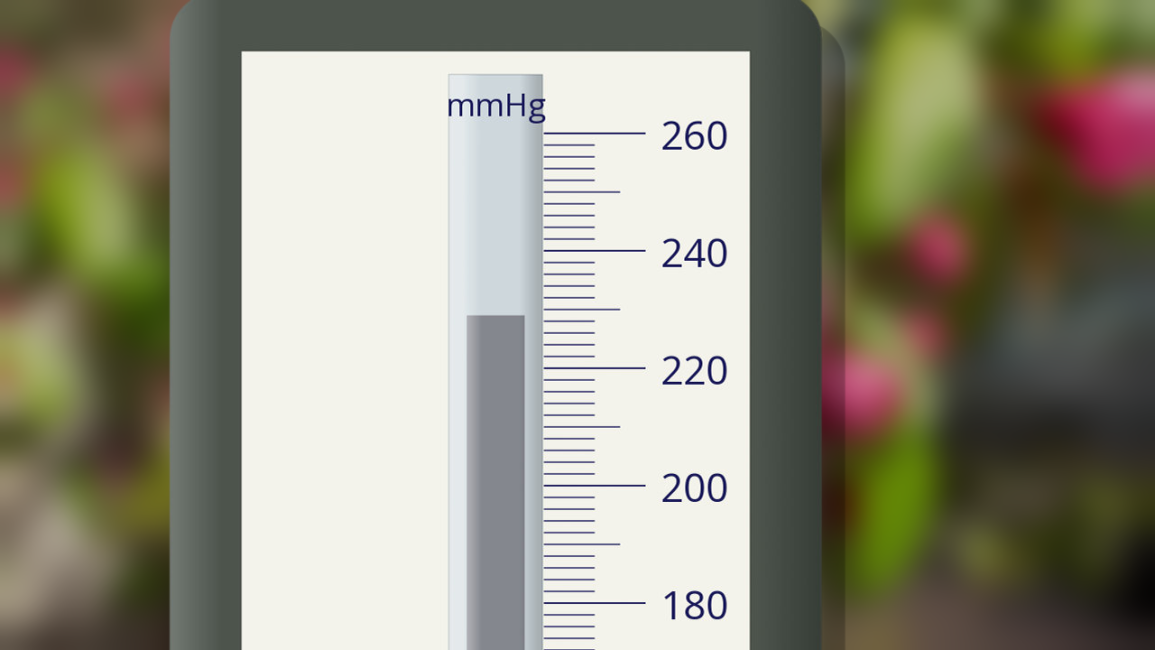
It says 229 mmHg
